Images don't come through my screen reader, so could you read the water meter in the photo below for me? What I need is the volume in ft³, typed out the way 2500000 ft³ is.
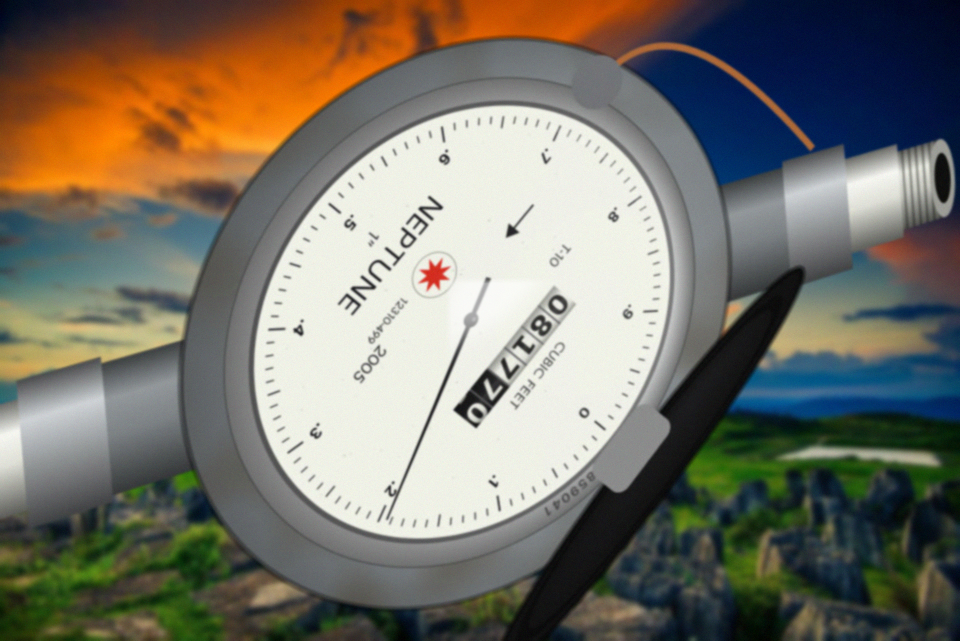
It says 81770.19 ft³
